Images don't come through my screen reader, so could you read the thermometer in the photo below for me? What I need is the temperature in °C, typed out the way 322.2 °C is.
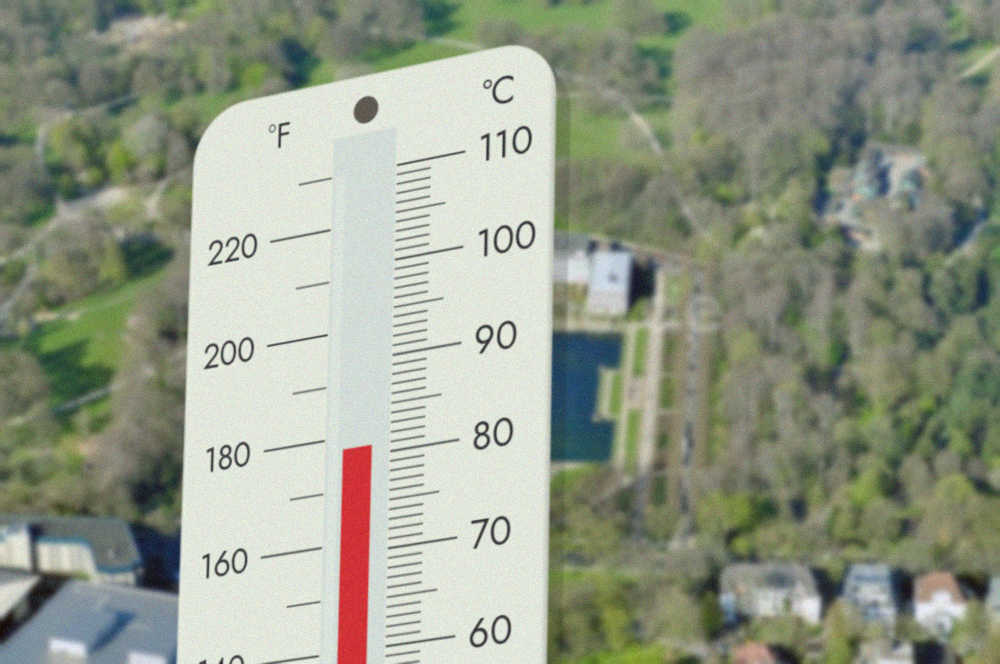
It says 81 °C
